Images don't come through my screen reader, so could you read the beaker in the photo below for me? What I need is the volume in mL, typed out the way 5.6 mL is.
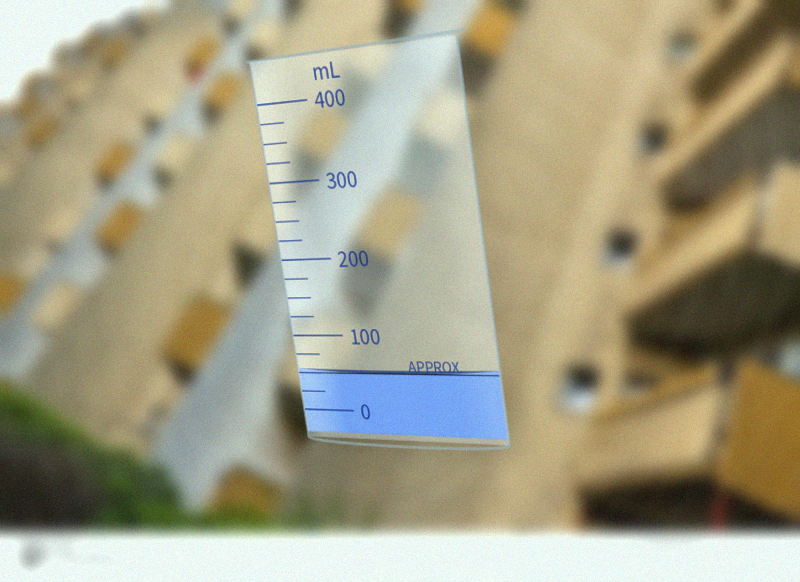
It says 50 mL
